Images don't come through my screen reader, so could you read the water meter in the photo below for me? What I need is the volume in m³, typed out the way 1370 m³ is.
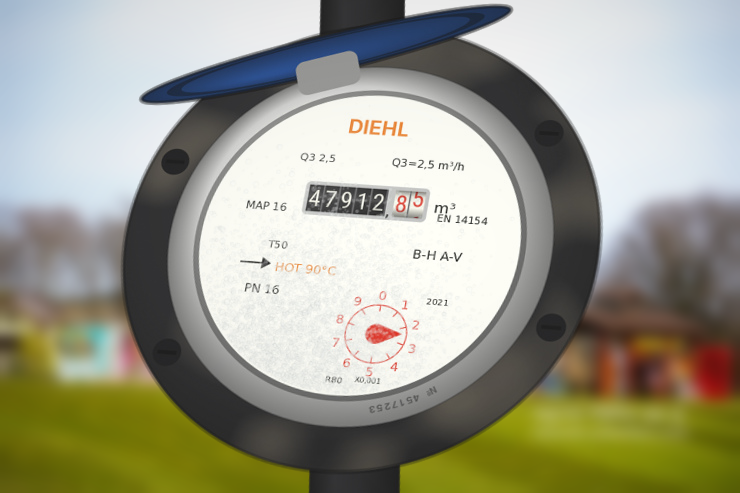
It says 47912.852 m³
